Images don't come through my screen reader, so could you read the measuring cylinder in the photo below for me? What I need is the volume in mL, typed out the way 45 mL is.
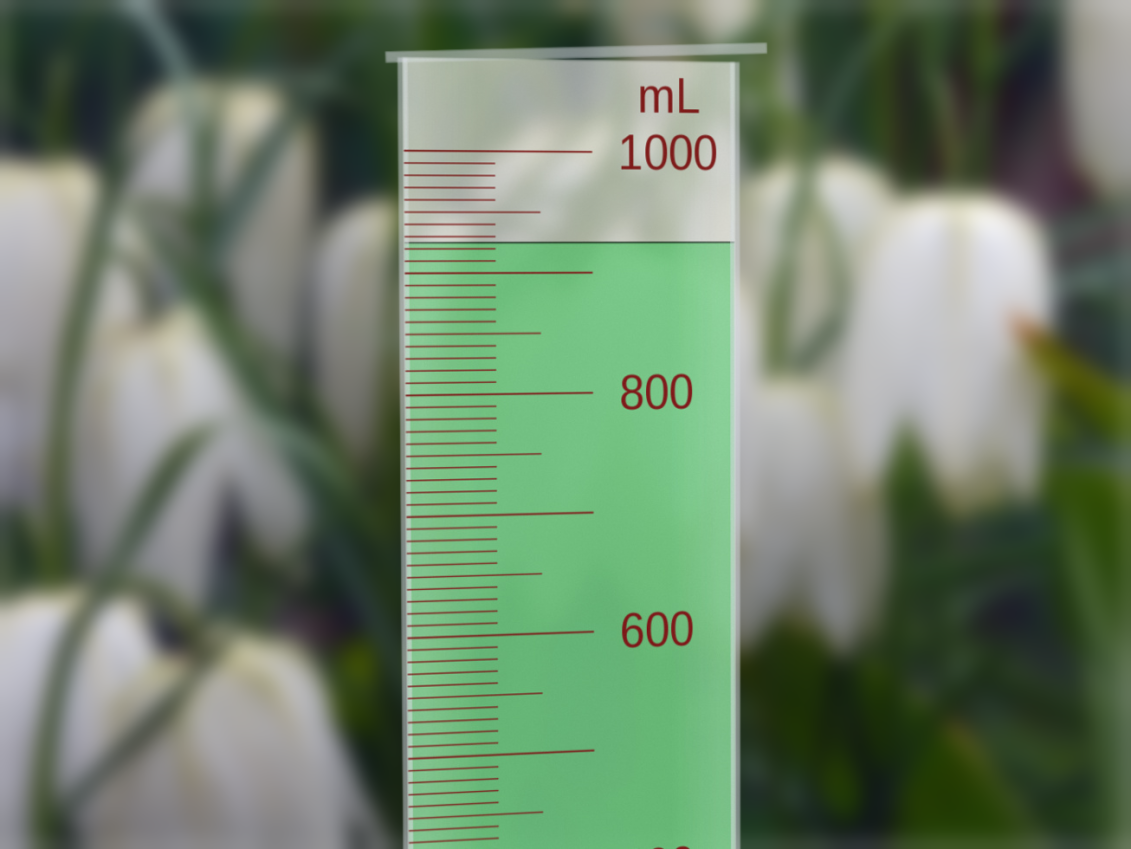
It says 925 mL
